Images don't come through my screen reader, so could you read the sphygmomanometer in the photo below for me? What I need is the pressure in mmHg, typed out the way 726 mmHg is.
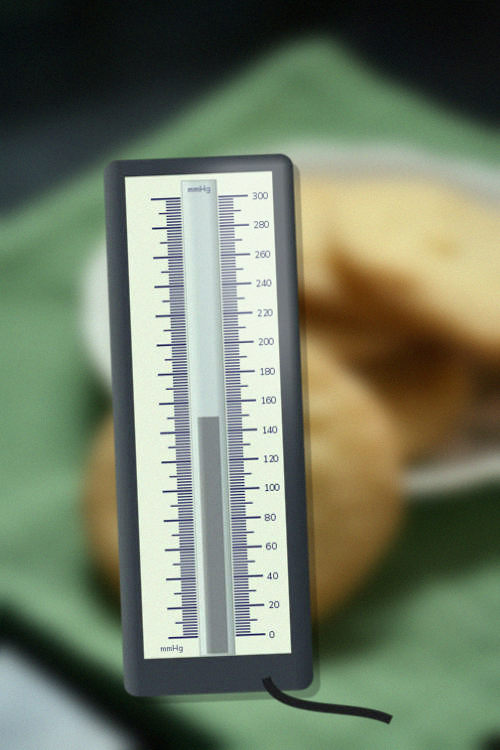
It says 150 mmHg
